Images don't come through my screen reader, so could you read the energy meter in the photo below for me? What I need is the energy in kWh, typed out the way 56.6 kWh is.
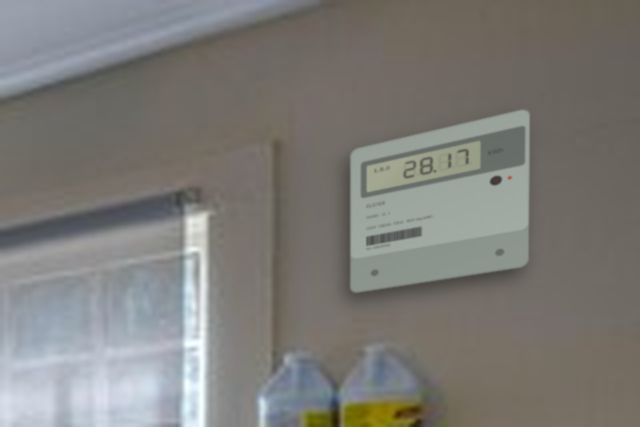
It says 28.17 kWh
